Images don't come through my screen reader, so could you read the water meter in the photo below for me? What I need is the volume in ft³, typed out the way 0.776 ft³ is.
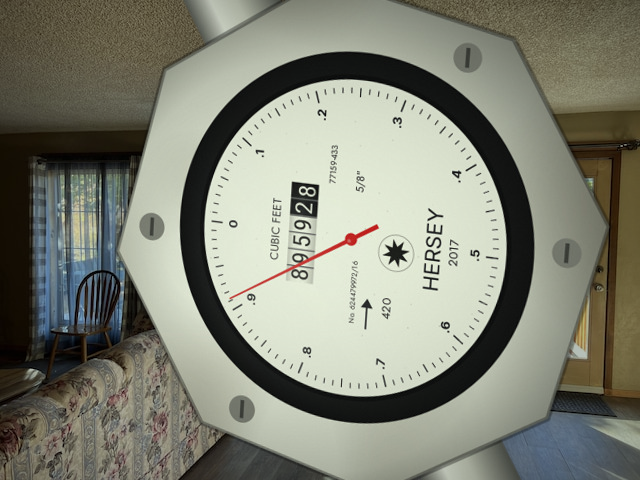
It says 895927.91 ft³
